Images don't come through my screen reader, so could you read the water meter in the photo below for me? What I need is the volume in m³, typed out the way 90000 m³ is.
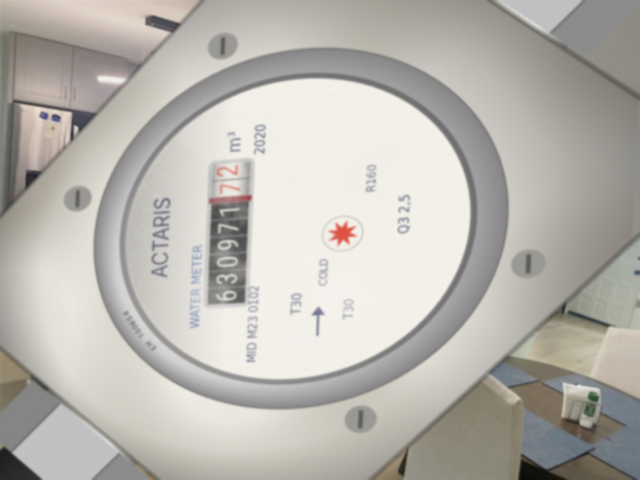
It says 630971.72 m³
